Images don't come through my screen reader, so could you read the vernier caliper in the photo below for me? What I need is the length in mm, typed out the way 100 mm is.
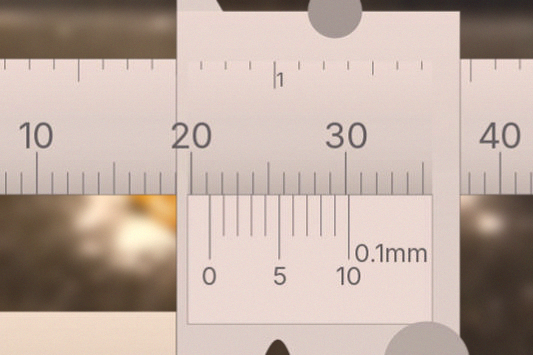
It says 21.2 mm
